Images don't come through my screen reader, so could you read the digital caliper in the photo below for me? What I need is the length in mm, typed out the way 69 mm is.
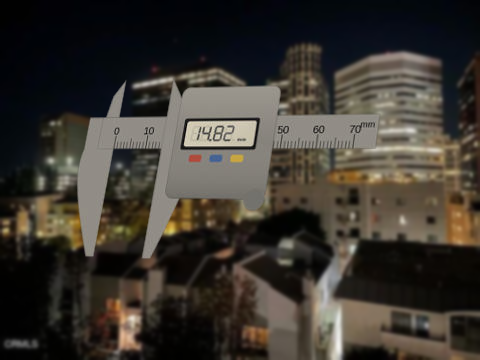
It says 14.82 mm
